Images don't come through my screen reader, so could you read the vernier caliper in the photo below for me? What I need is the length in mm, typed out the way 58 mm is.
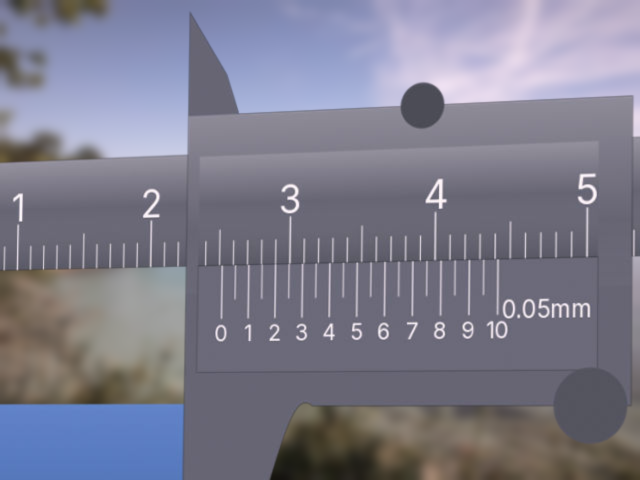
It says 25.2 mm
